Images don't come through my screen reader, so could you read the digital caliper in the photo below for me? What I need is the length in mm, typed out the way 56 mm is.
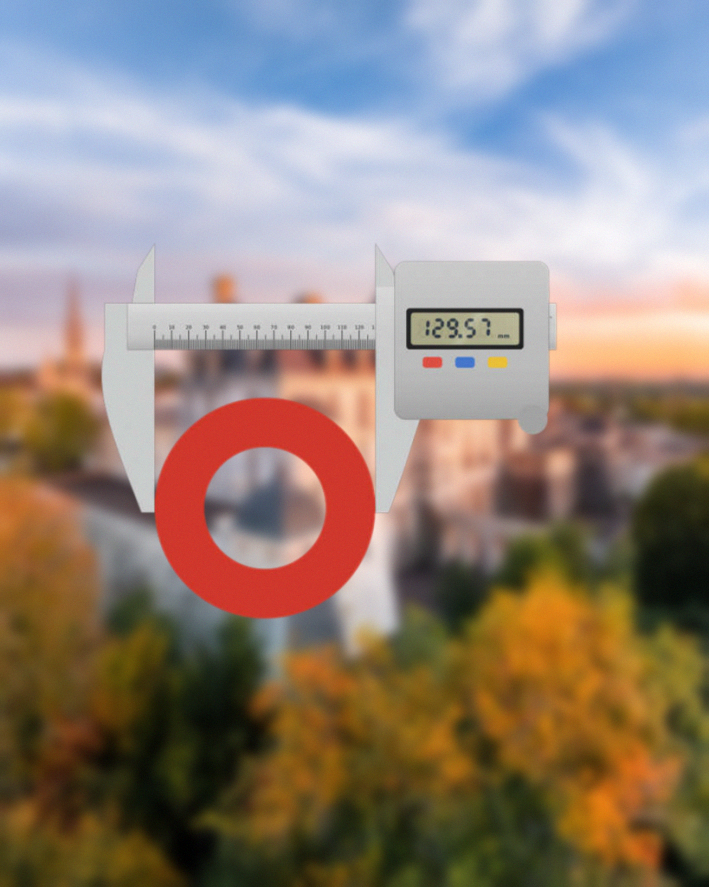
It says 129.57 mm
